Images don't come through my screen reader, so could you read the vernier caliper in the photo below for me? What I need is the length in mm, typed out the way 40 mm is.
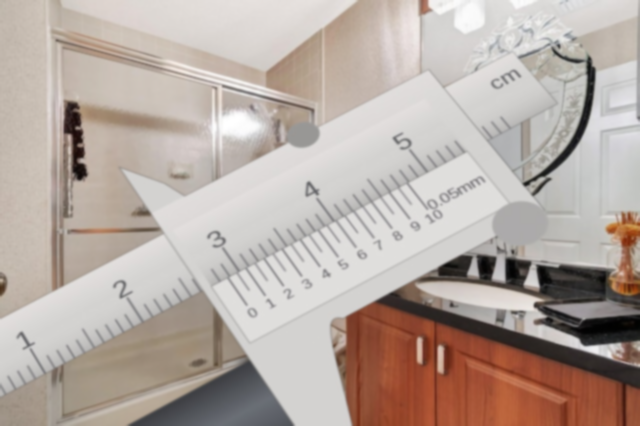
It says 28.8 mm
